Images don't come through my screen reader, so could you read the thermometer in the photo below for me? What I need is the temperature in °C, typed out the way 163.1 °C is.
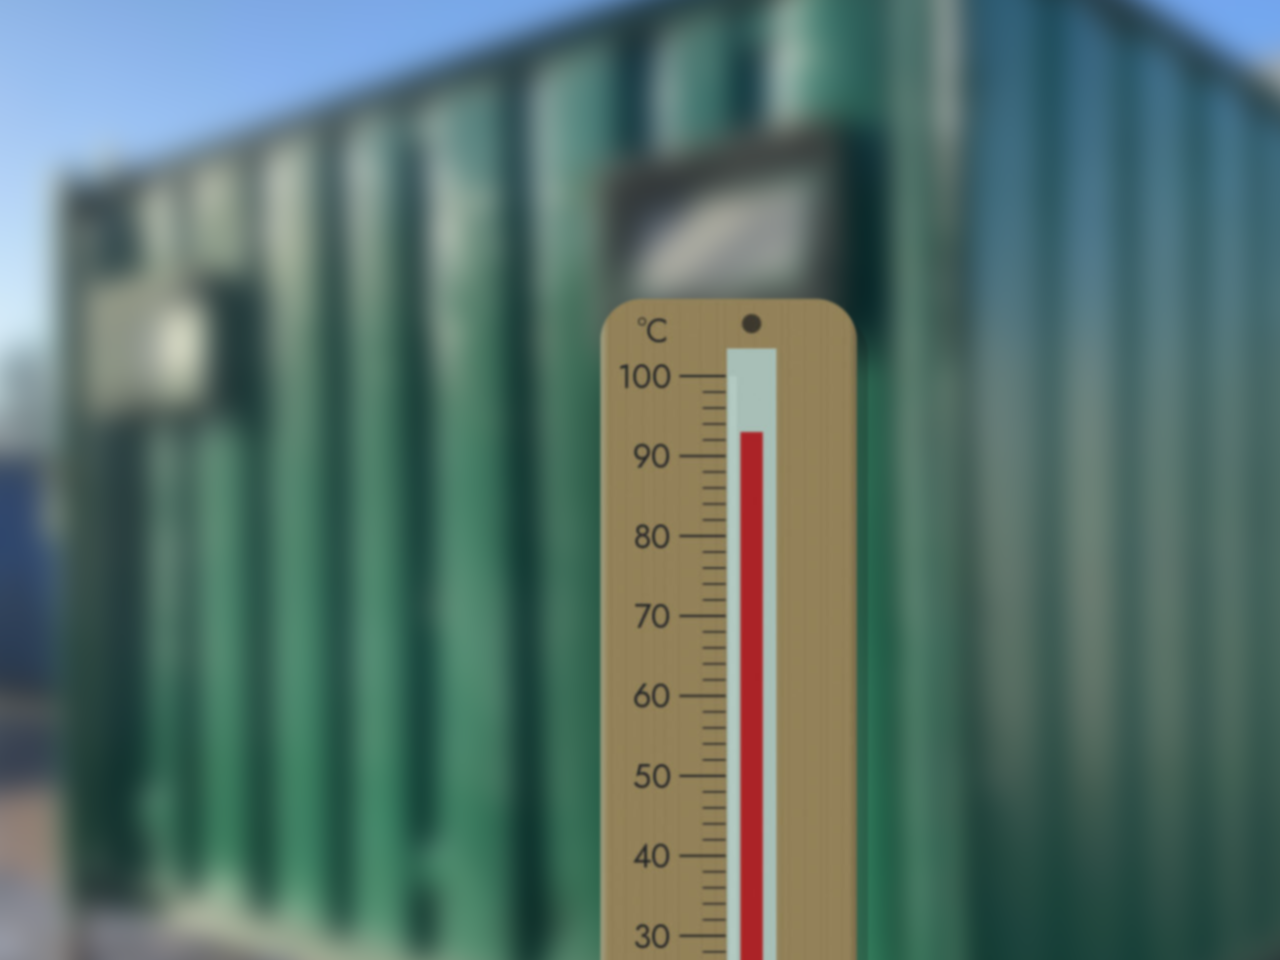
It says 93 °C
